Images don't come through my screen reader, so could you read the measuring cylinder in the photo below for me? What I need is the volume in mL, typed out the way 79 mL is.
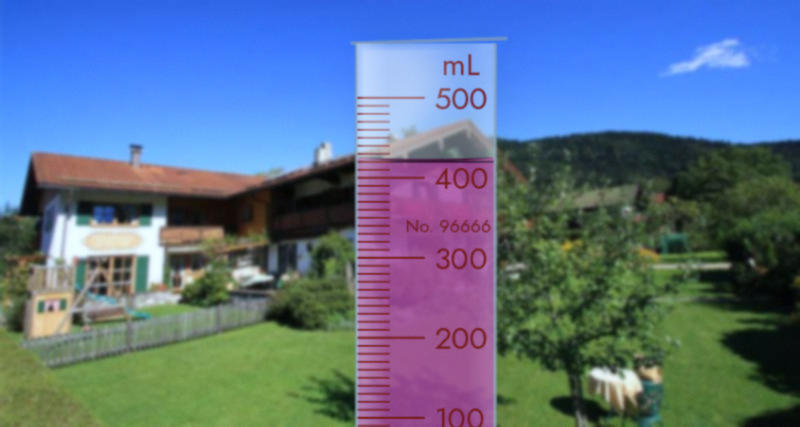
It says 420 mL
